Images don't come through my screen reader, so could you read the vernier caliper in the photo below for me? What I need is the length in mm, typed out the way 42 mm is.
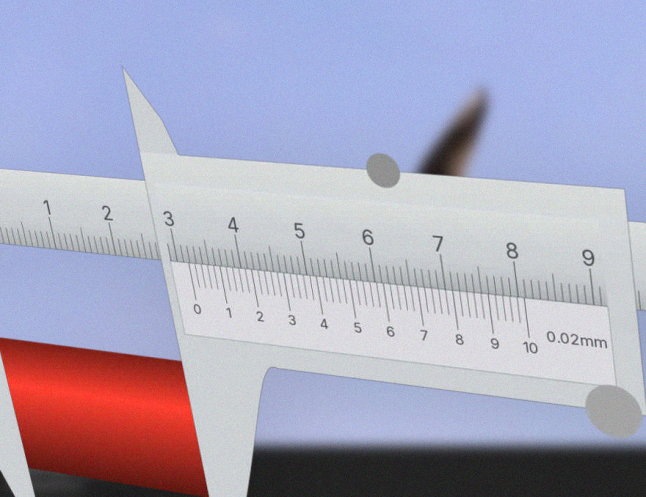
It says 31.8 mm
